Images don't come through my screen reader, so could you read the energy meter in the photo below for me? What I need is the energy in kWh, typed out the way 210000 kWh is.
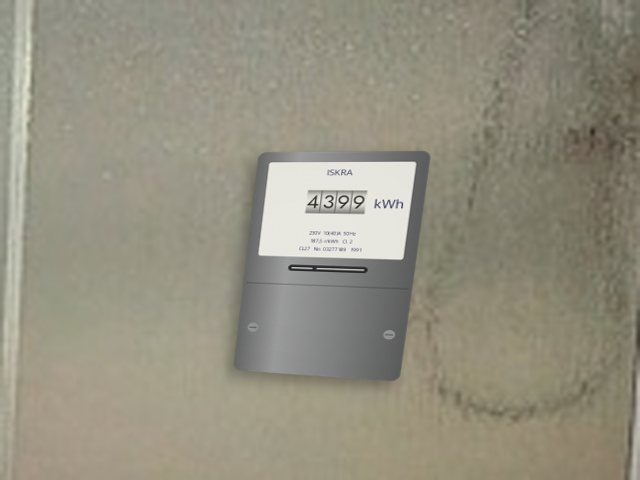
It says 4399 kWh
